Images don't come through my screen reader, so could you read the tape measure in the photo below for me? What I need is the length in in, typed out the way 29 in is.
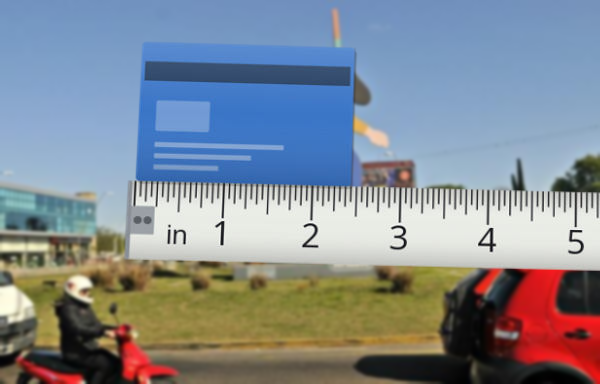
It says 2.4375 in
